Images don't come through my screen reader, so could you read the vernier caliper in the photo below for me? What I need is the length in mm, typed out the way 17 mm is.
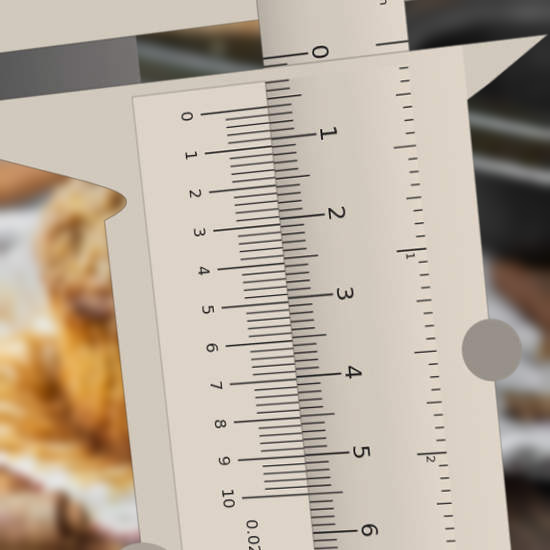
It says 6.0 mm
